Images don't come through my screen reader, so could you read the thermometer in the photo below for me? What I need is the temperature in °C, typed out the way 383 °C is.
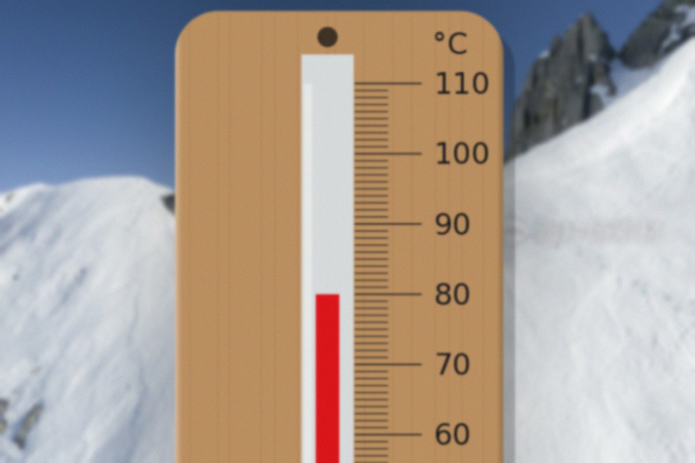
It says 80 °C
